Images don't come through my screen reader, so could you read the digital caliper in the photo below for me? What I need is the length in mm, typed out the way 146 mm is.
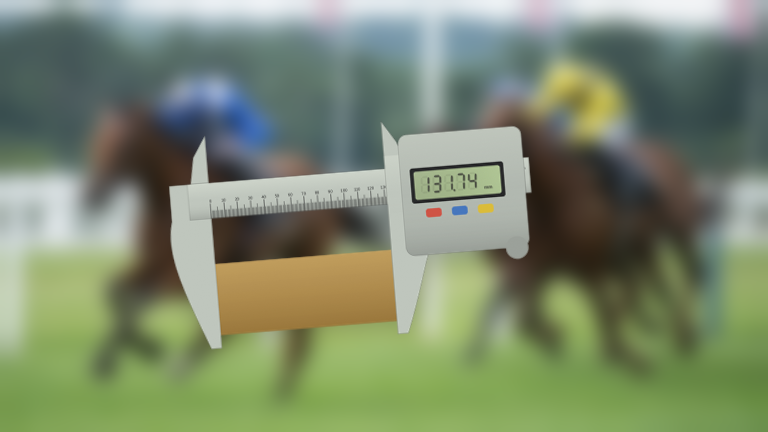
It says 131.74 mm
